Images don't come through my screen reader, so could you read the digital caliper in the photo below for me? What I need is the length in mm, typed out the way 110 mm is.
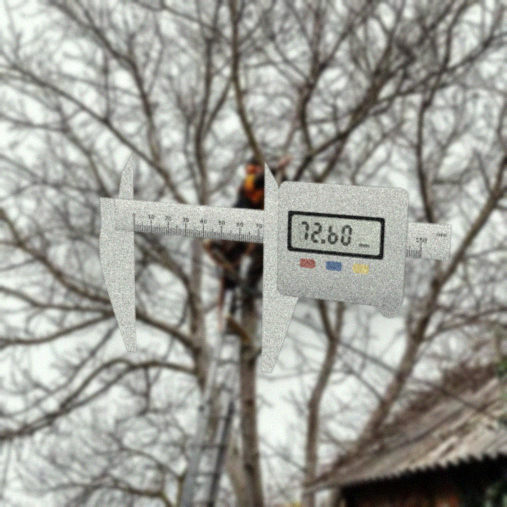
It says 72.60 mm
